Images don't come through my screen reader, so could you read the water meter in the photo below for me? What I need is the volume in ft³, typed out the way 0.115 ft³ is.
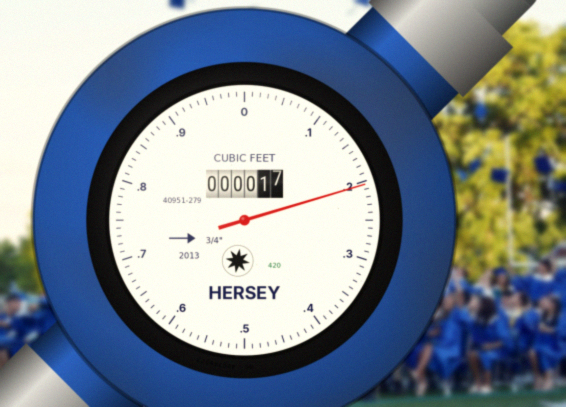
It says 17.20 ft³
